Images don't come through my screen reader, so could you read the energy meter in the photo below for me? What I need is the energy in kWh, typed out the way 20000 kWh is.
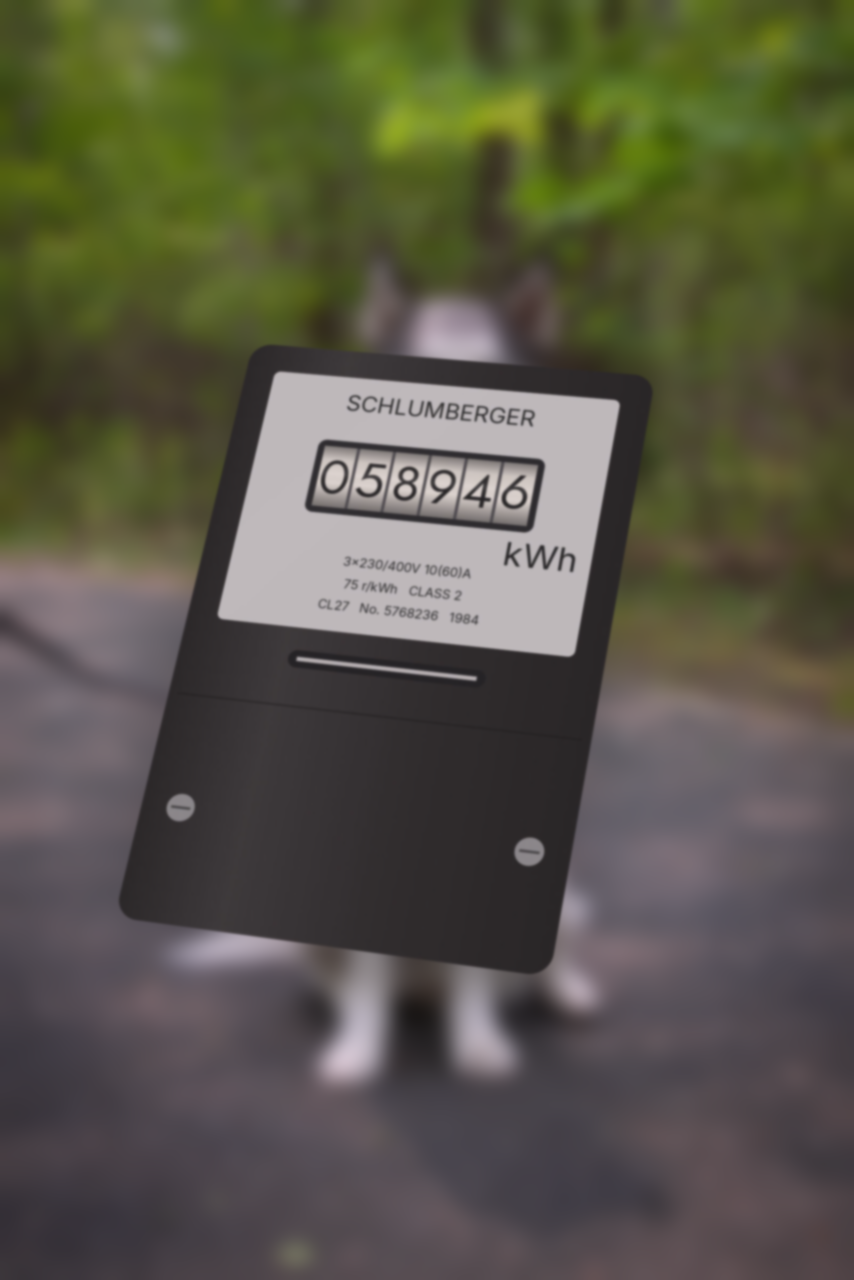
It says 58946 kWh
